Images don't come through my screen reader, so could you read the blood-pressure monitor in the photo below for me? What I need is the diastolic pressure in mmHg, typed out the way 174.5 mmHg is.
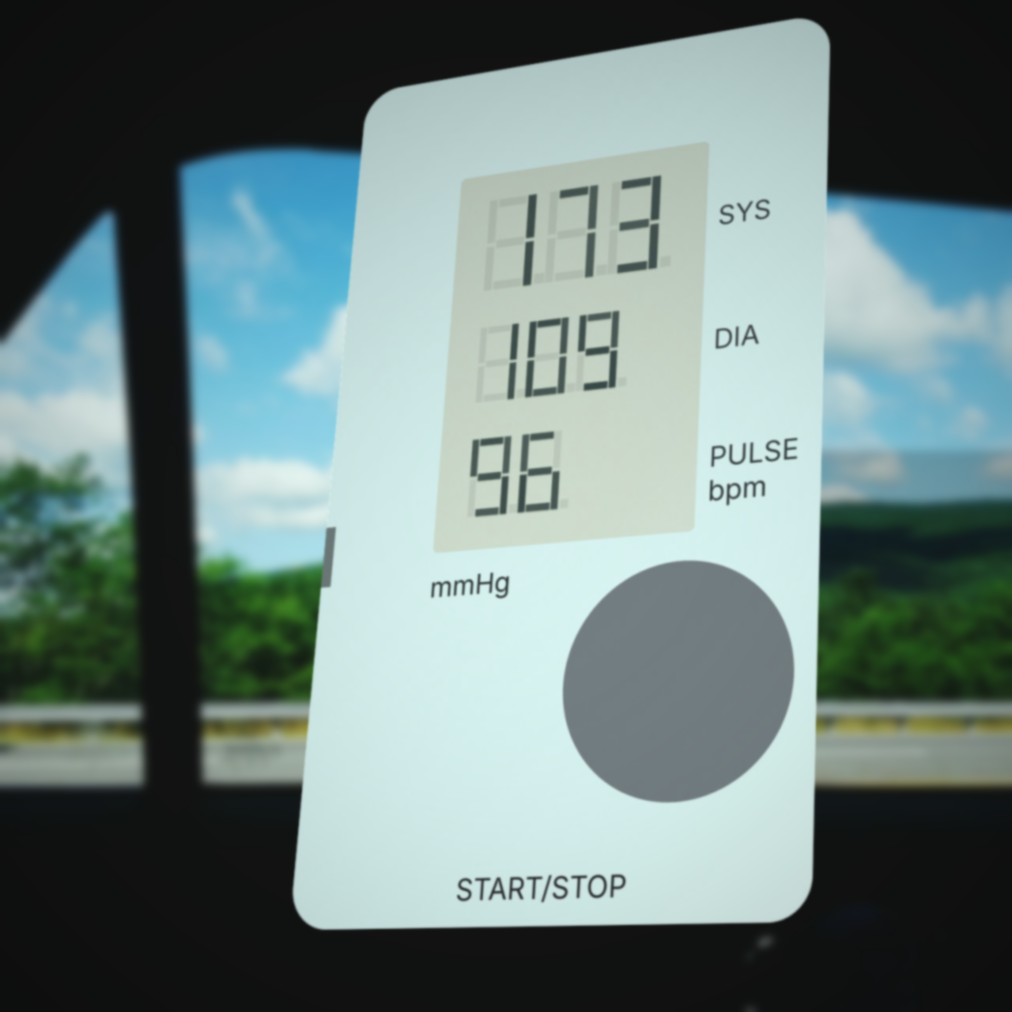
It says 109 mmHg
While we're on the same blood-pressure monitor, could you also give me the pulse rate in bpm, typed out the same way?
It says 96 bpm
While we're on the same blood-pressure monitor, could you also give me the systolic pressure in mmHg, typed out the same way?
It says 173 mmHg
